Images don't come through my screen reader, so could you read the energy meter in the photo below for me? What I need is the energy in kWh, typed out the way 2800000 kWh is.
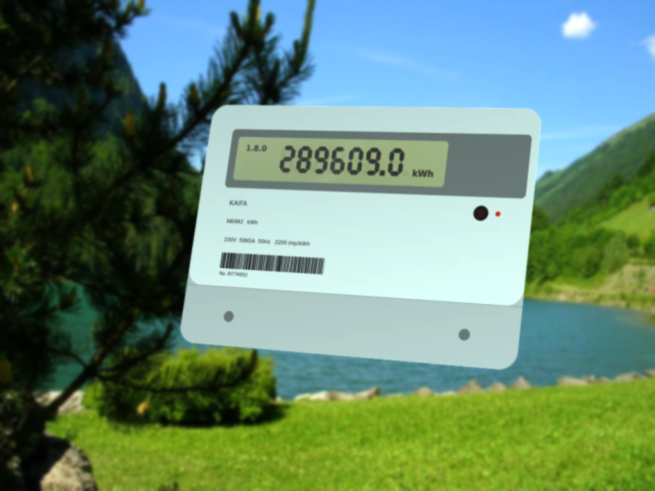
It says 289609.0 kWh
